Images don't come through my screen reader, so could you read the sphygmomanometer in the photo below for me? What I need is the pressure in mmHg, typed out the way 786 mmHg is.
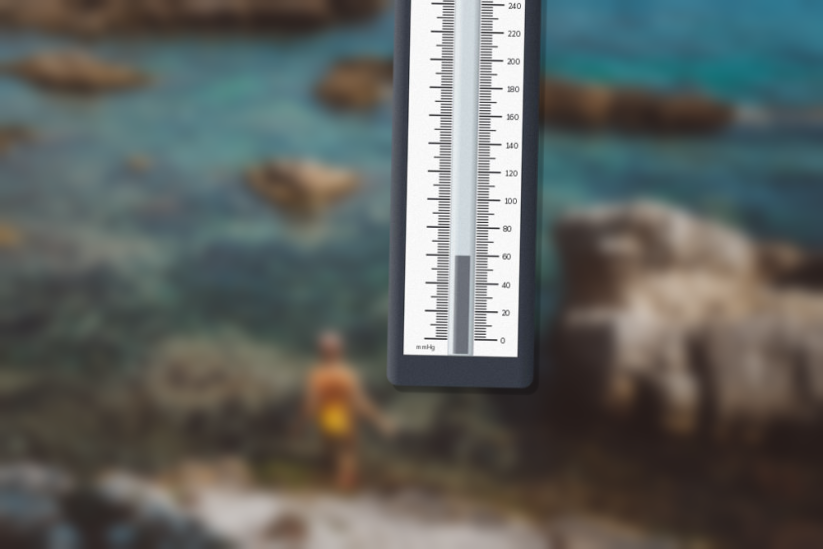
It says 60 mmHg
